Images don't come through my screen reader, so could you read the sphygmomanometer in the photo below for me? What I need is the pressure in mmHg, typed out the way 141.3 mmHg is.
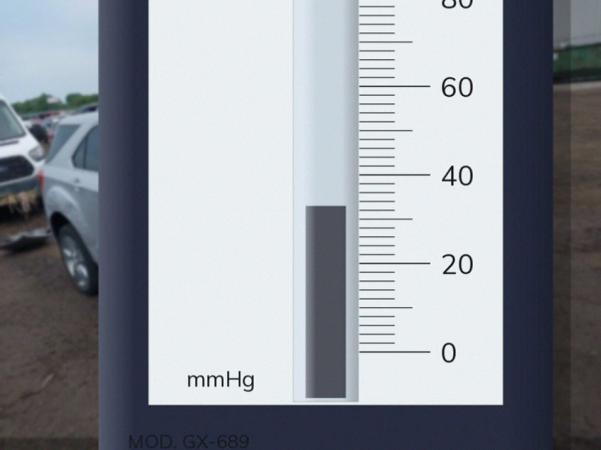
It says 33 mmHg
